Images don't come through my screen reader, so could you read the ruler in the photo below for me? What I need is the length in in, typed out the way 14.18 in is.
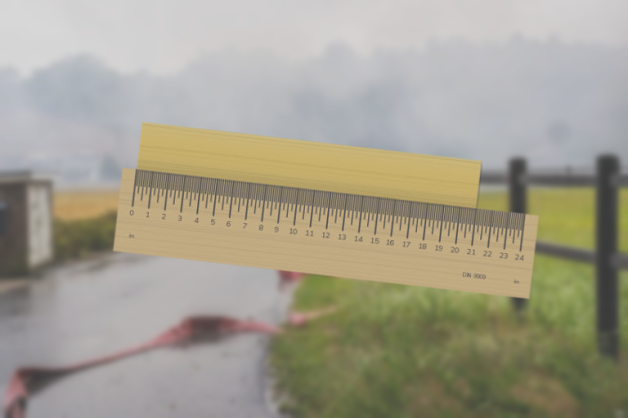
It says 21 in
